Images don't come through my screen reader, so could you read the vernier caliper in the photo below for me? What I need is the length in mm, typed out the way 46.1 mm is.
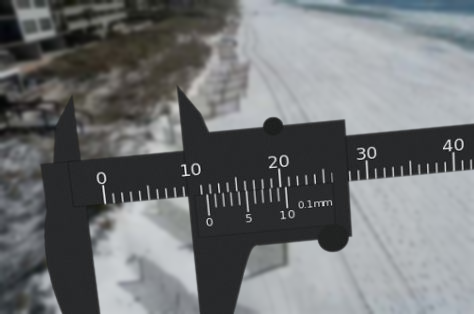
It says 11.6 mm
